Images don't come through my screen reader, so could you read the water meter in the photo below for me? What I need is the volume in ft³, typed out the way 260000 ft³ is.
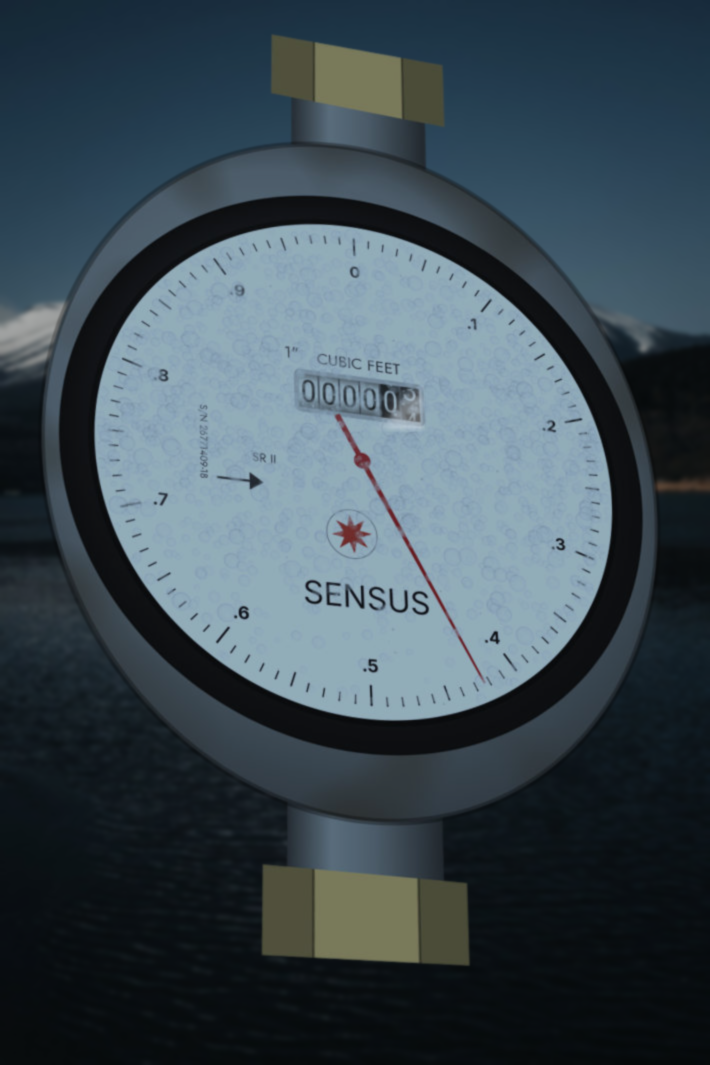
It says 3.42 ft³
